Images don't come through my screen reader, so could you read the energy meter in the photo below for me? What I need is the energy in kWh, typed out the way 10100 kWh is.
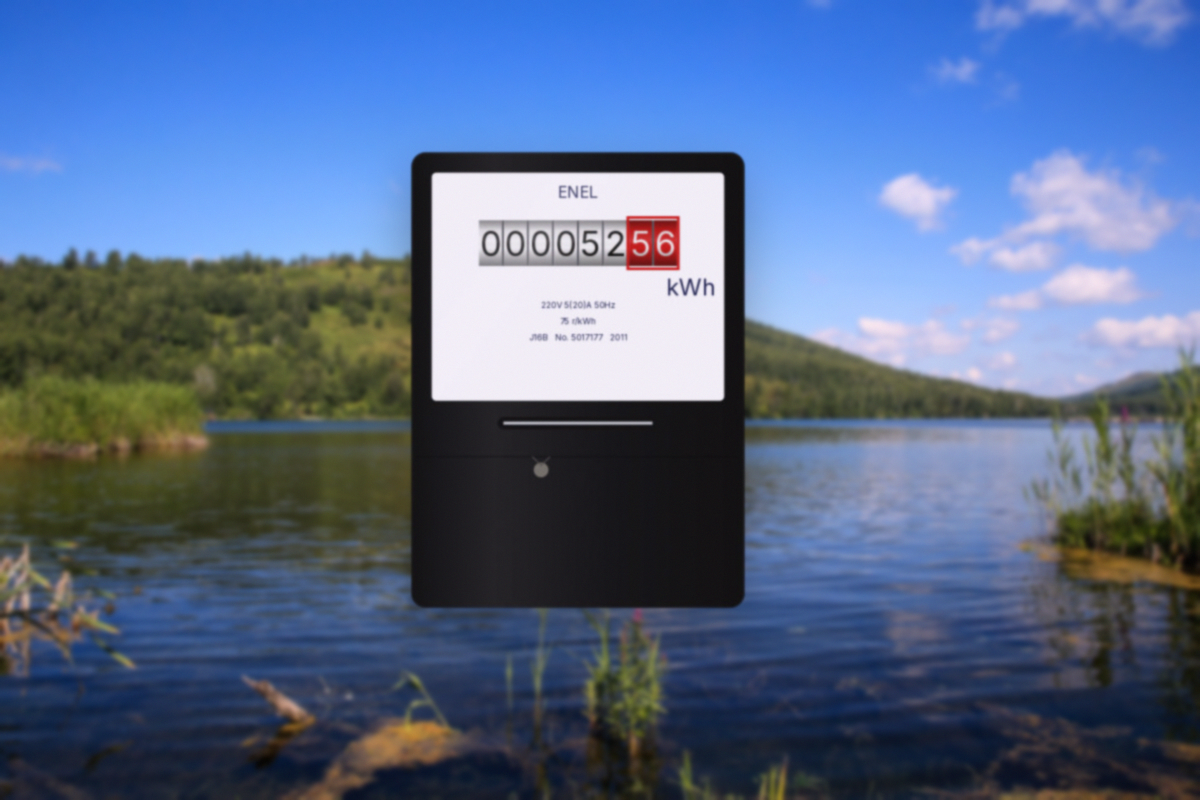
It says 52.56 kWh
